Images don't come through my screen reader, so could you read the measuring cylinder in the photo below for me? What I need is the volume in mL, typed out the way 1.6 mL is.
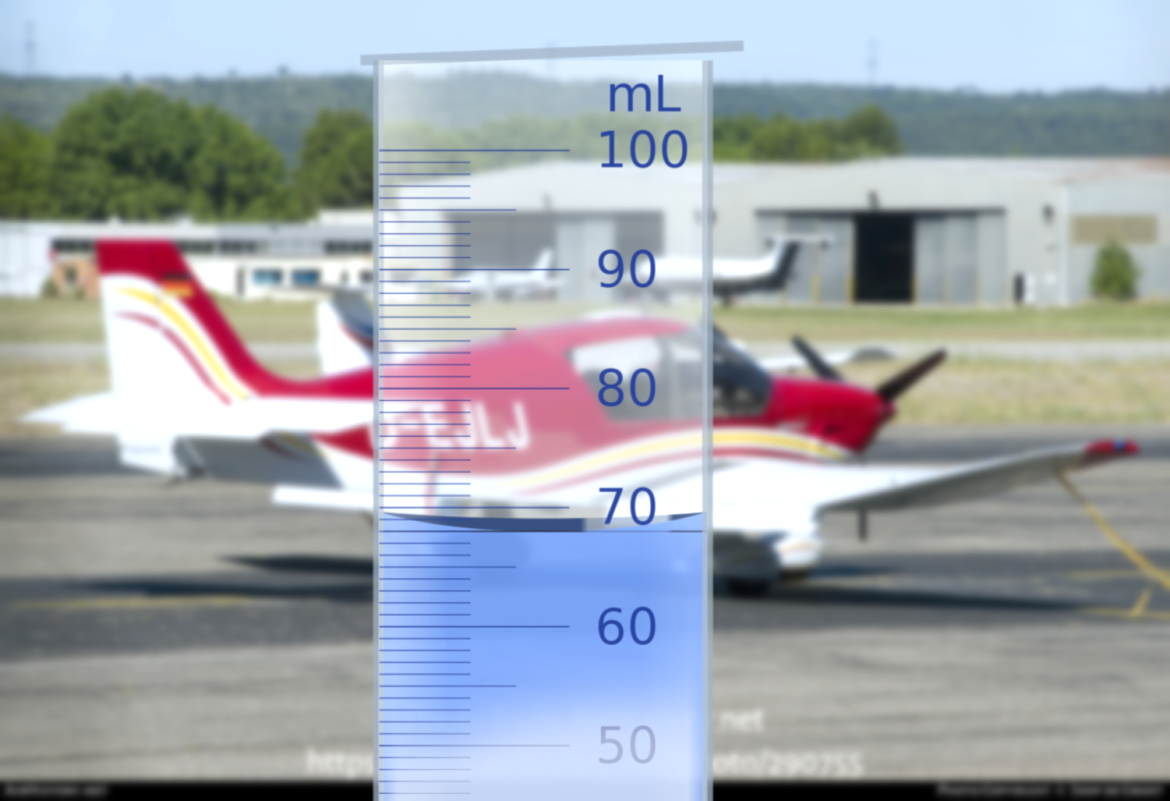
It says 68 mL
